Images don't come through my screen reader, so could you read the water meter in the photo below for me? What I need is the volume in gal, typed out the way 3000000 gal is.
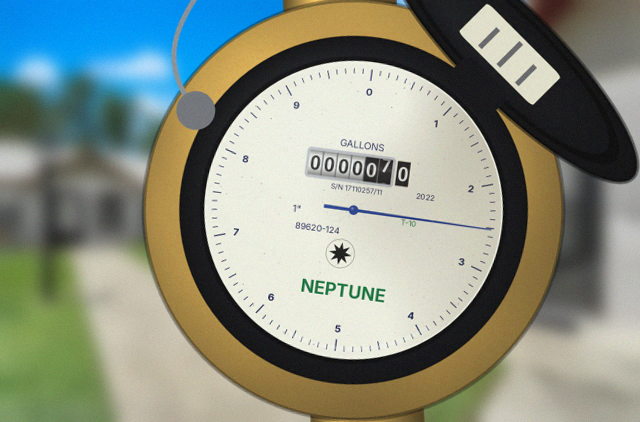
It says 72.5 gal
